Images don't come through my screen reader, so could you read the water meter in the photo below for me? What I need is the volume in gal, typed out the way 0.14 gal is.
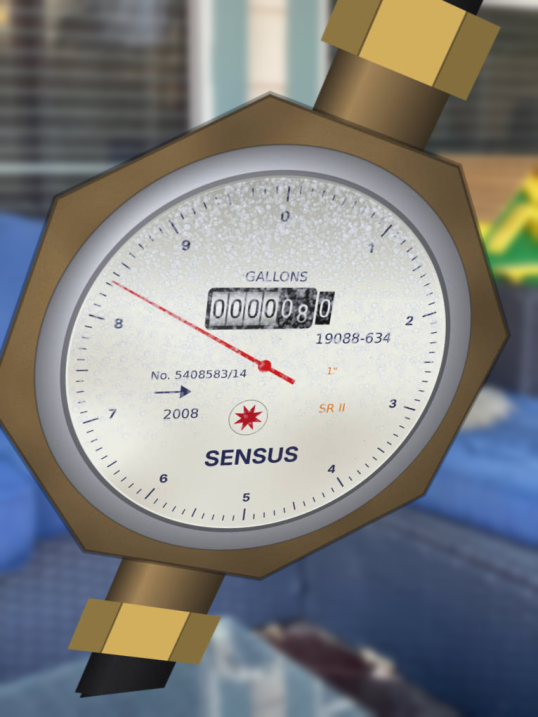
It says 78.3 gal
